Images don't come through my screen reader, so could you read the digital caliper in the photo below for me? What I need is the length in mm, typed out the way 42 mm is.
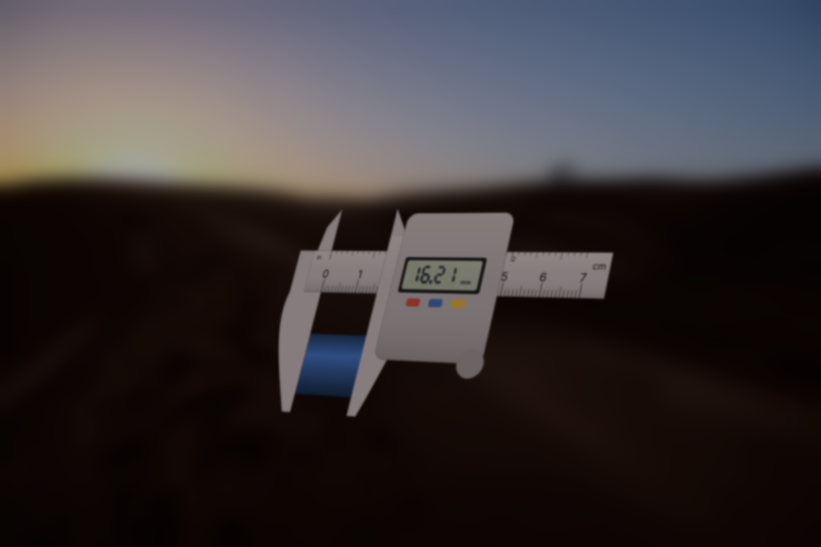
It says 16.21 mm
